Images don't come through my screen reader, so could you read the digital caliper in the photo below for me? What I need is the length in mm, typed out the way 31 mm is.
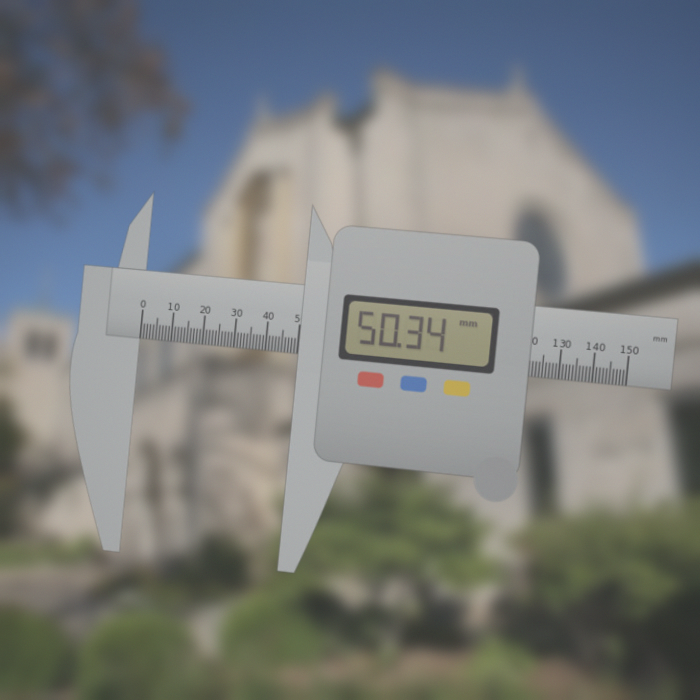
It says 50.34 mm
